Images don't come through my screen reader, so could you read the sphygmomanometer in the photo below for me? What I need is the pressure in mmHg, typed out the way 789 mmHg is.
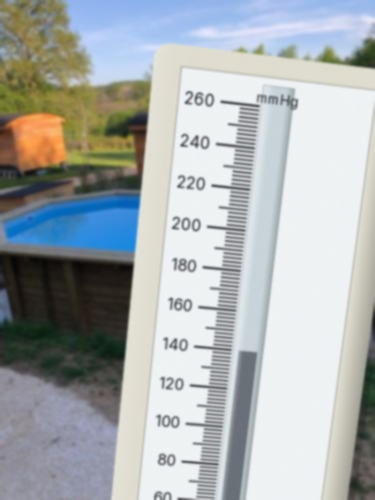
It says 140 mmHg
